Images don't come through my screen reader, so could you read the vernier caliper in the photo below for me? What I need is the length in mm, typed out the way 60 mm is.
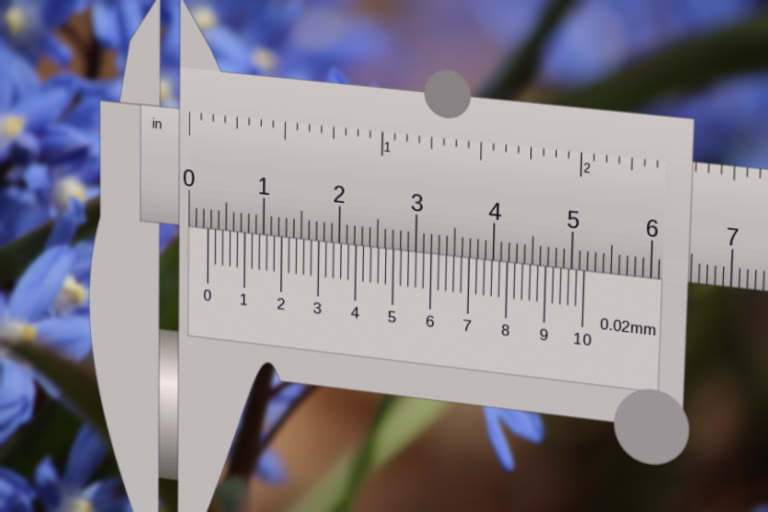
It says 2.6 mm
